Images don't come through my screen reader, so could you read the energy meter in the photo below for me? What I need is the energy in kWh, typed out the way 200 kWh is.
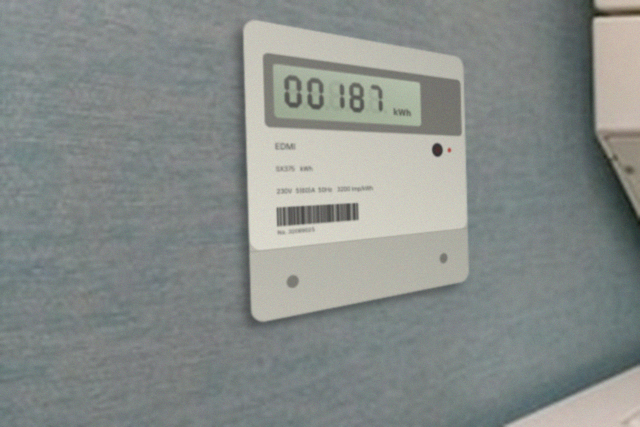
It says 187 kWh
